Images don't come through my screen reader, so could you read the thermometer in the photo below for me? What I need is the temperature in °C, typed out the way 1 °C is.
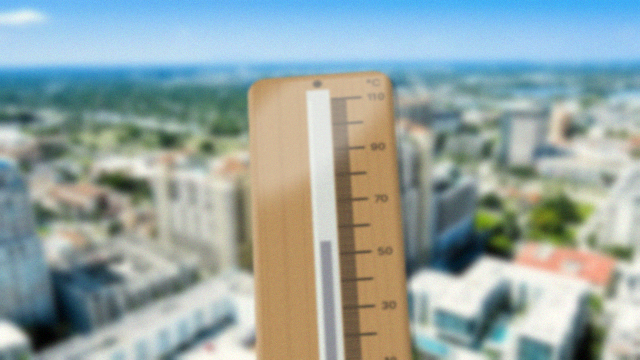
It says 55 °C
